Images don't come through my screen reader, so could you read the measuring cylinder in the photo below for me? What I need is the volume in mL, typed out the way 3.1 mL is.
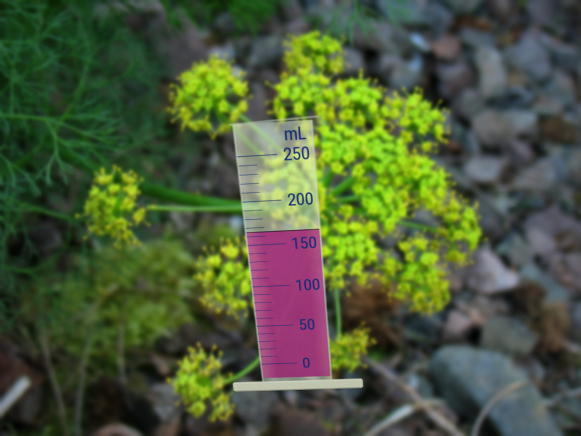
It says 165 mL
